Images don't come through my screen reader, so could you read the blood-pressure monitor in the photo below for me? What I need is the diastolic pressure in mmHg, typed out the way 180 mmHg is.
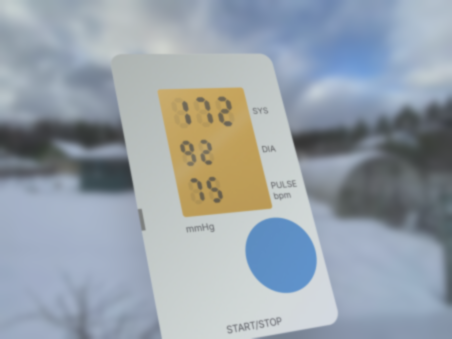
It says 92 mmHg
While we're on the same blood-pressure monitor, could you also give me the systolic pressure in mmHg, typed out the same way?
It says 172 mmHg
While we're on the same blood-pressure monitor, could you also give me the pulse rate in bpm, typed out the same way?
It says 75 bpm
